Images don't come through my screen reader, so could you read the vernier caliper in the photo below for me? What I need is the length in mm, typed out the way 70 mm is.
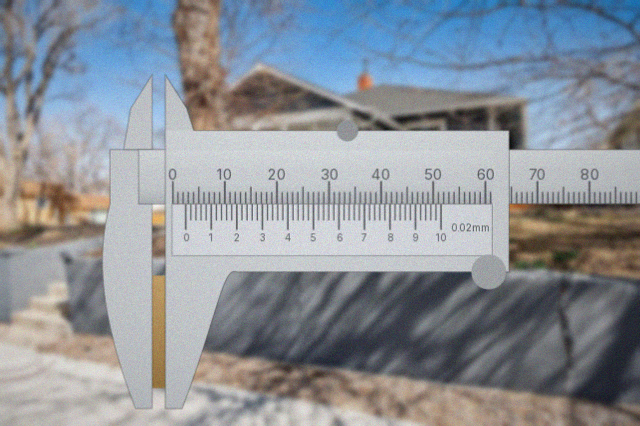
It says 2.5 mm
